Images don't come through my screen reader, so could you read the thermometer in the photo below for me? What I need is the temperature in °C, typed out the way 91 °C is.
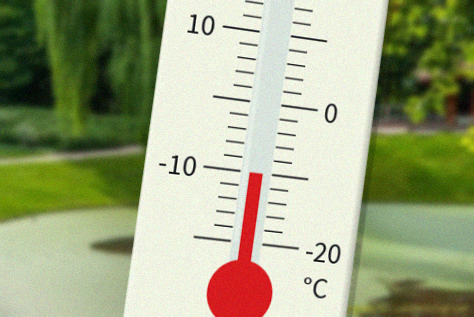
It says -10 °C
